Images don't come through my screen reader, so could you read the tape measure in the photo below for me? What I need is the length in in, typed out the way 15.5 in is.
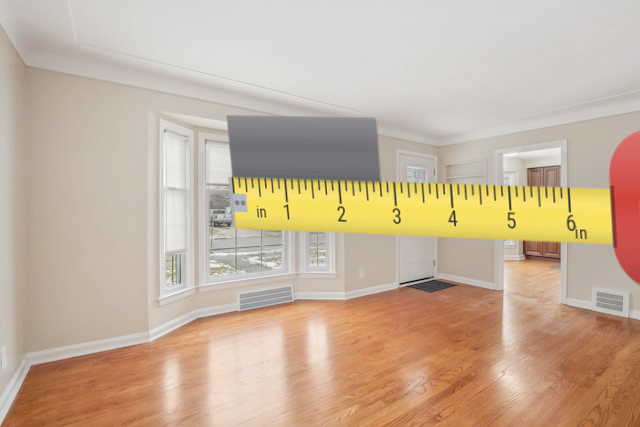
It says 2.75 in
